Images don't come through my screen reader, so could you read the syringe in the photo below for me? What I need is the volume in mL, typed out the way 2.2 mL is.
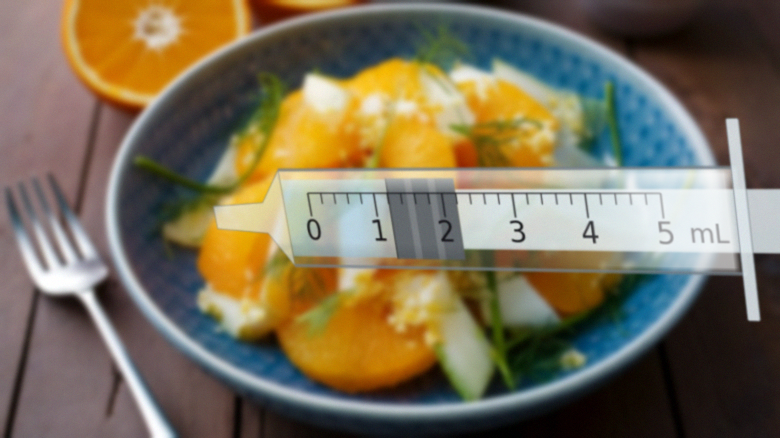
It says 1.2 mL
